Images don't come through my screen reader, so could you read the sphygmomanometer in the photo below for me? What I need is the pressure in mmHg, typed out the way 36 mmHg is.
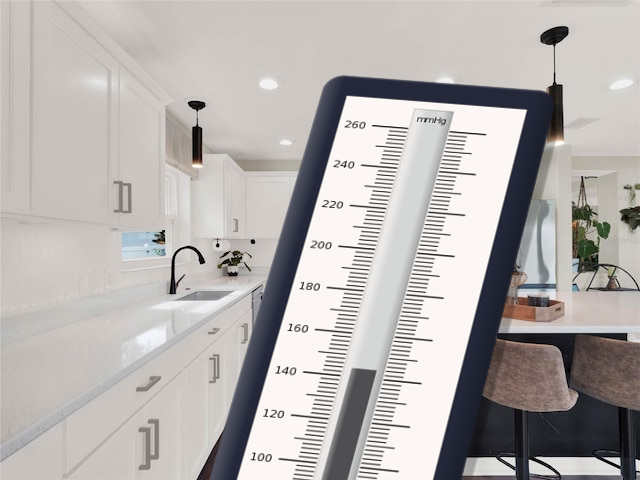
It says 144 mmHg
